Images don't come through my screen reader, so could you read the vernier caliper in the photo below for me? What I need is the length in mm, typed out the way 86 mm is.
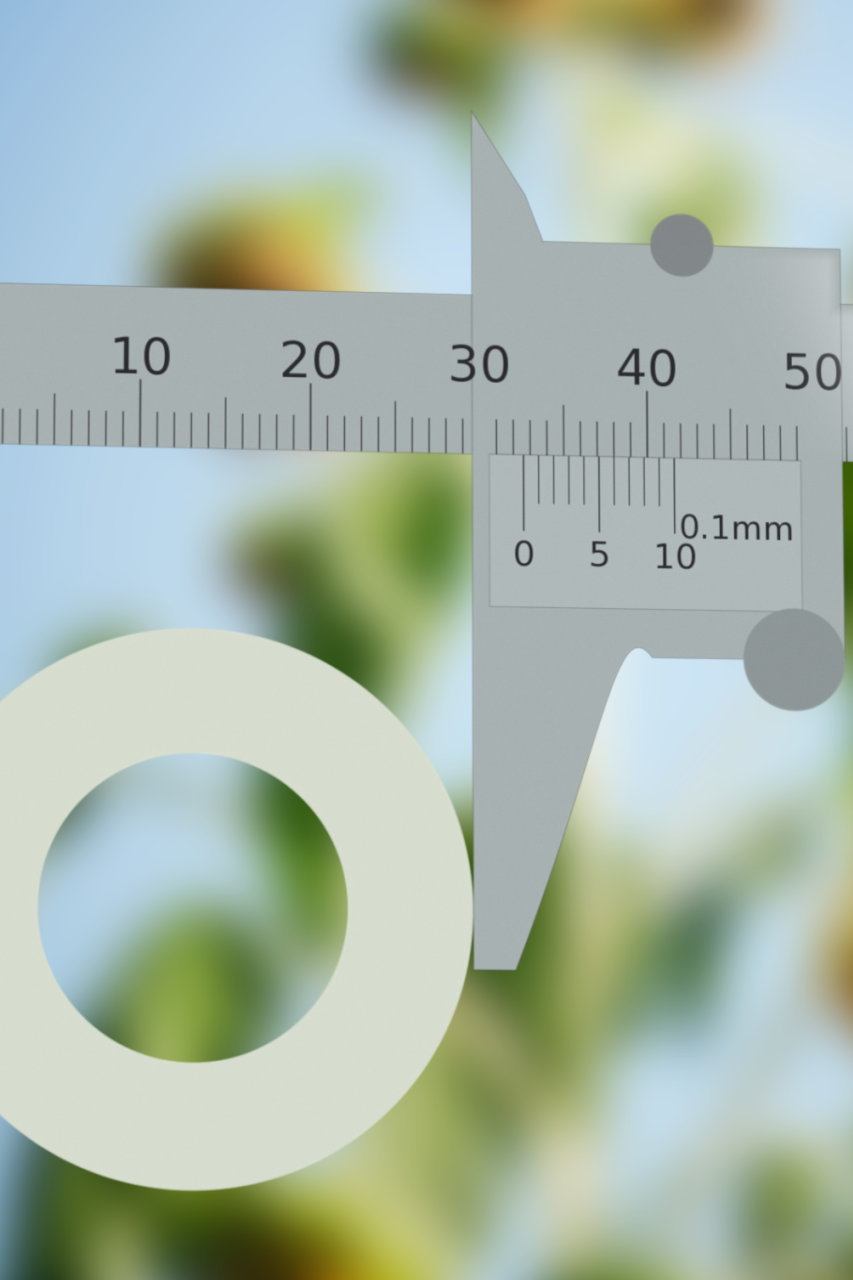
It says 32.6 mm
